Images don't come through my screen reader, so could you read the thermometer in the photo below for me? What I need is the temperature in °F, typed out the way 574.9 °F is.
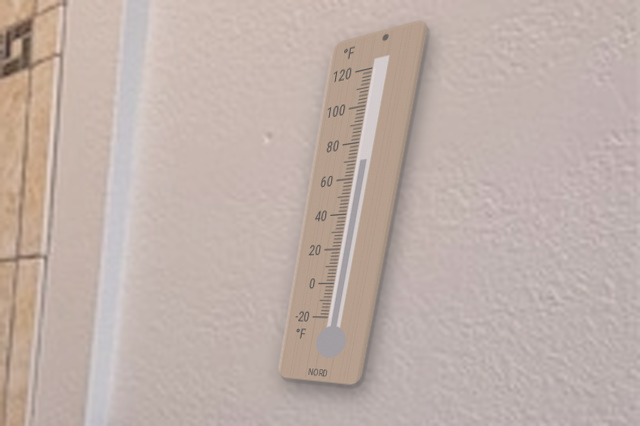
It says 70 °F
